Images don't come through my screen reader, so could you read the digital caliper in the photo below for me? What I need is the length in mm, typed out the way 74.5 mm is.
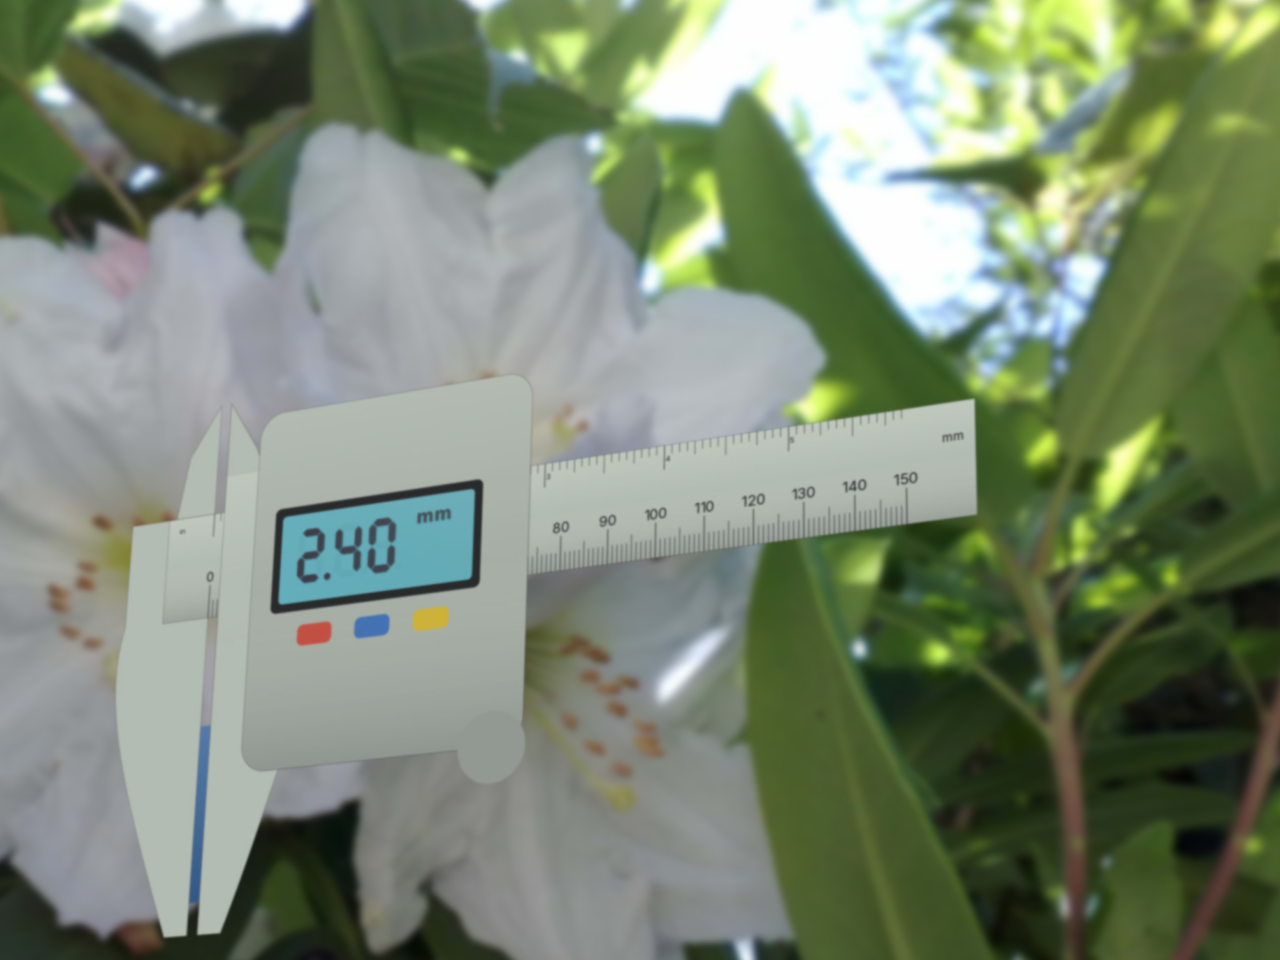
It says 2.40 mm
